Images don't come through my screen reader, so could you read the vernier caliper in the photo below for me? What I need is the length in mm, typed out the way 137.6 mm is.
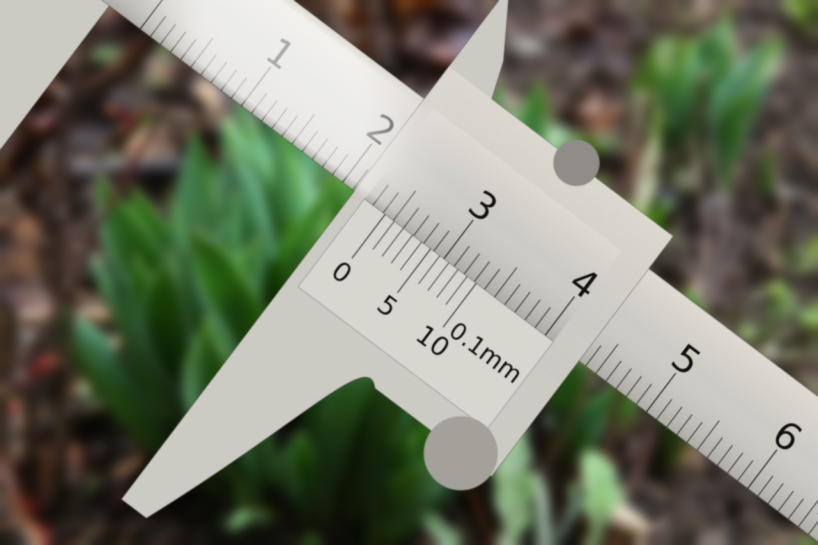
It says 24.2 mm
